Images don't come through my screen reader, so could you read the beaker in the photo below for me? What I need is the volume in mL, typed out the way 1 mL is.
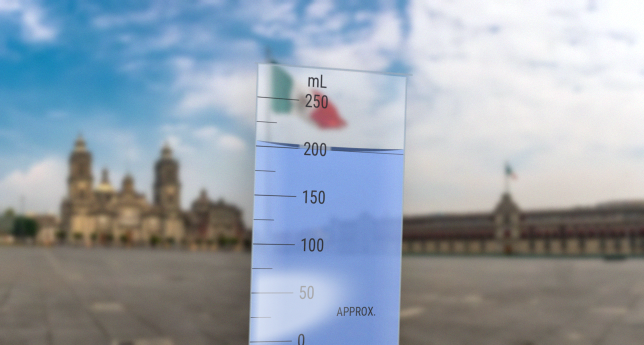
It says 200 mL
